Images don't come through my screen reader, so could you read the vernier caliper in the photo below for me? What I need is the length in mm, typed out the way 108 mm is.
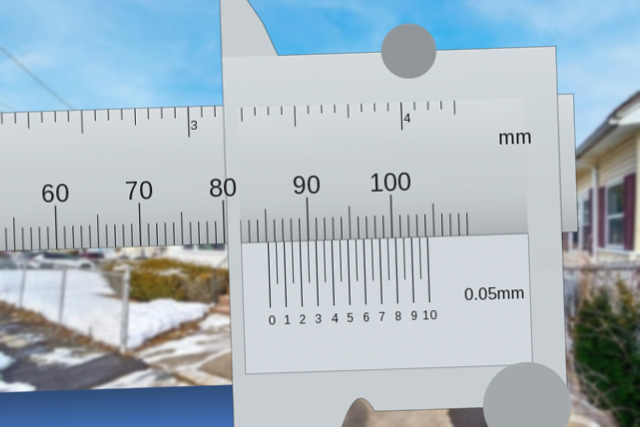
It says 85.2 mm
